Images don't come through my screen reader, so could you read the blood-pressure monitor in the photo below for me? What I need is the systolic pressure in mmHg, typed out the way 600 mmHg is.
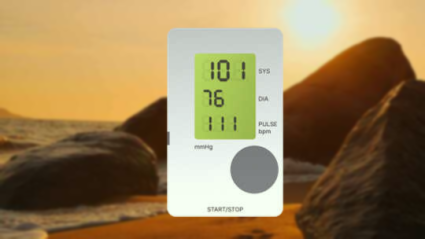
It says 101 mmHg
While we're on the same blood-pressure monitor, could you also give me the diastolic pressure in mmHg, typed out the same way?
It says 76 mmHg
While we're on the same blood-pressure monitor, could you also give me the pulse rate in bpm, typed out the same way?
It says 111 bpm
